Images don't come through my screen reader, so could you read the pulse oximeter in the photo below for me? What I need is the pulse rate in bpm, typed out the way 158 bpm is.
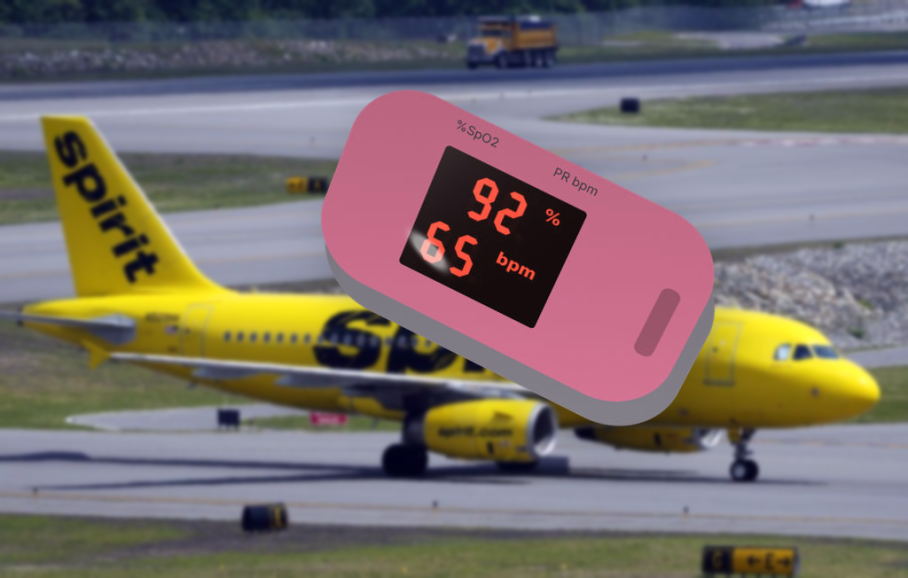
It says 65 bpm
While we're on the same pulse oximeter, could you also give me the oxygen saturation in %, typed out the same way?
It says 92 %
